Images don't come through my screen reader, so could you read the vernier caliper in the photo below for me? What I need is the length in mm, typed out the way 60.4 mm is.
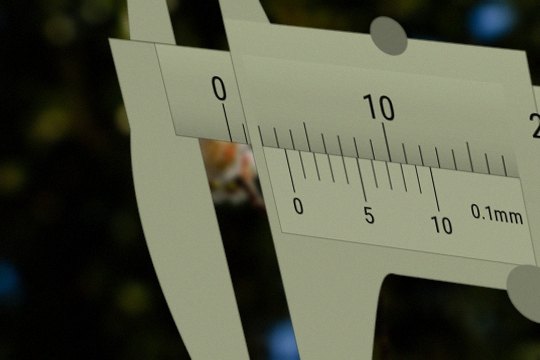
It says 3.4 mm
